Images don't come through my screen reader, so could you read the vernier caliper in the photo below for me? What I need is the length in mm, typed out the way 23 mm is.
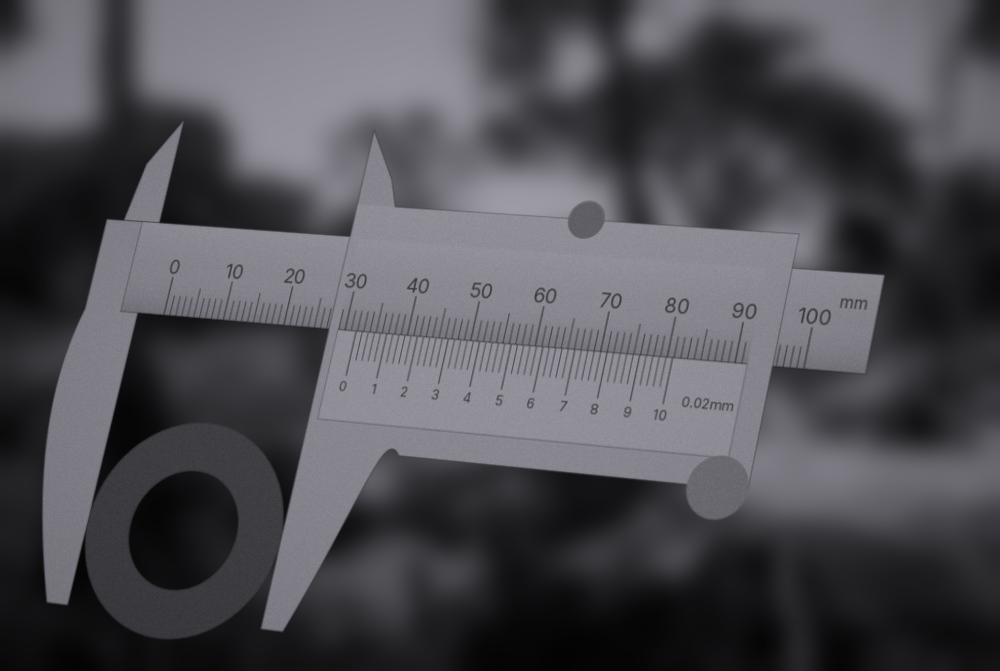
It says 31.8 mm
